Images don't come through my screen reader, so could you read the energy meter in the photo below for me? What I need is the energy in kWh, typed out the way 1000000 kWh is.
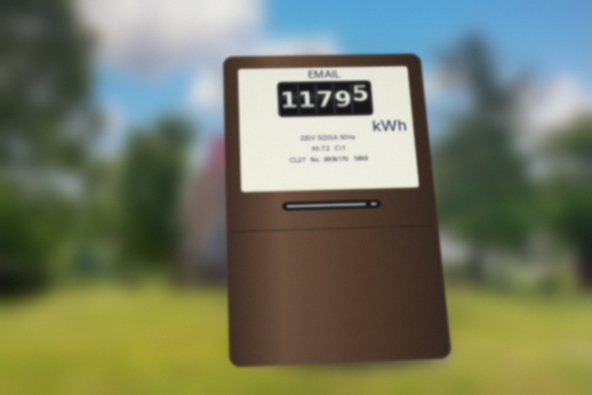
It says 11795 kWh
